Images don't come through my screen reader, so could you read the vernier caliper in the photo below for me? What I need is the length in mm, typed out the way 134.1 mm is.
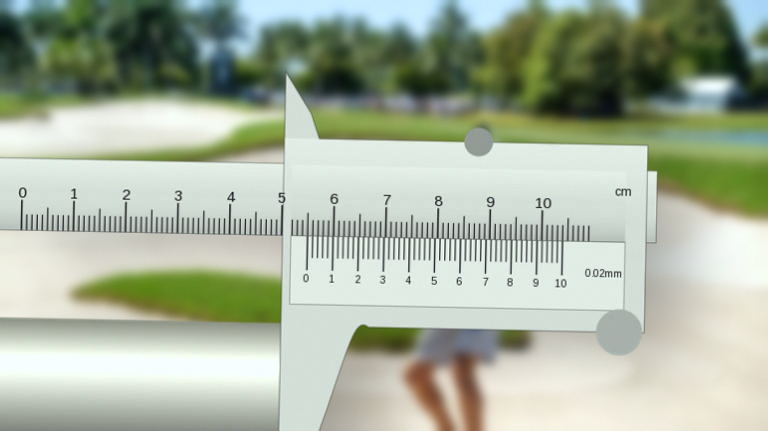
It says 55.0 mm
